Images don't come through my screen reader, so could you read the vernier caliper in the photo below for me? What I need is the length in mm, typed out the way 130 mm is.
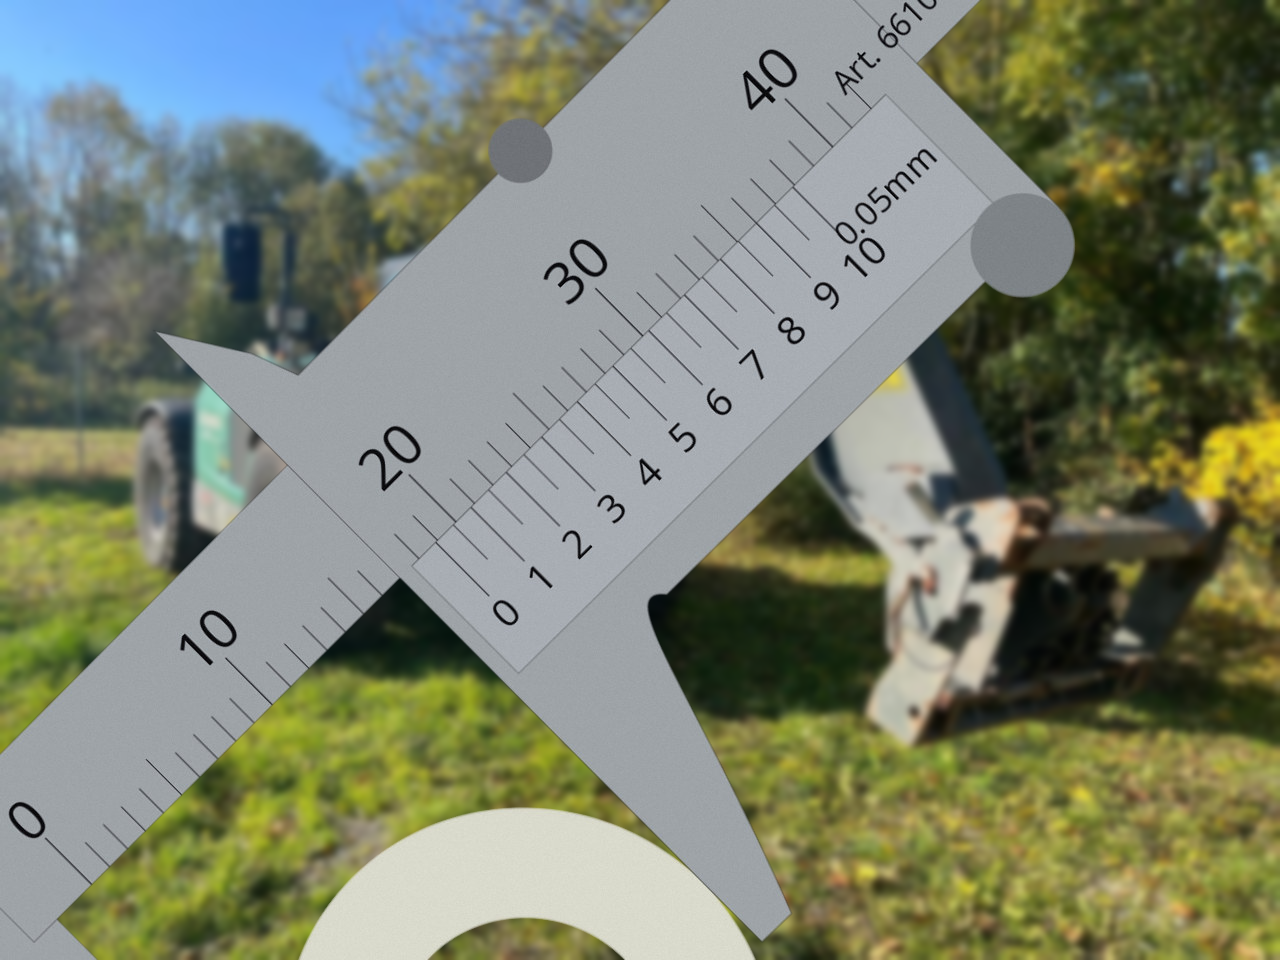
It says 18.90 mm
